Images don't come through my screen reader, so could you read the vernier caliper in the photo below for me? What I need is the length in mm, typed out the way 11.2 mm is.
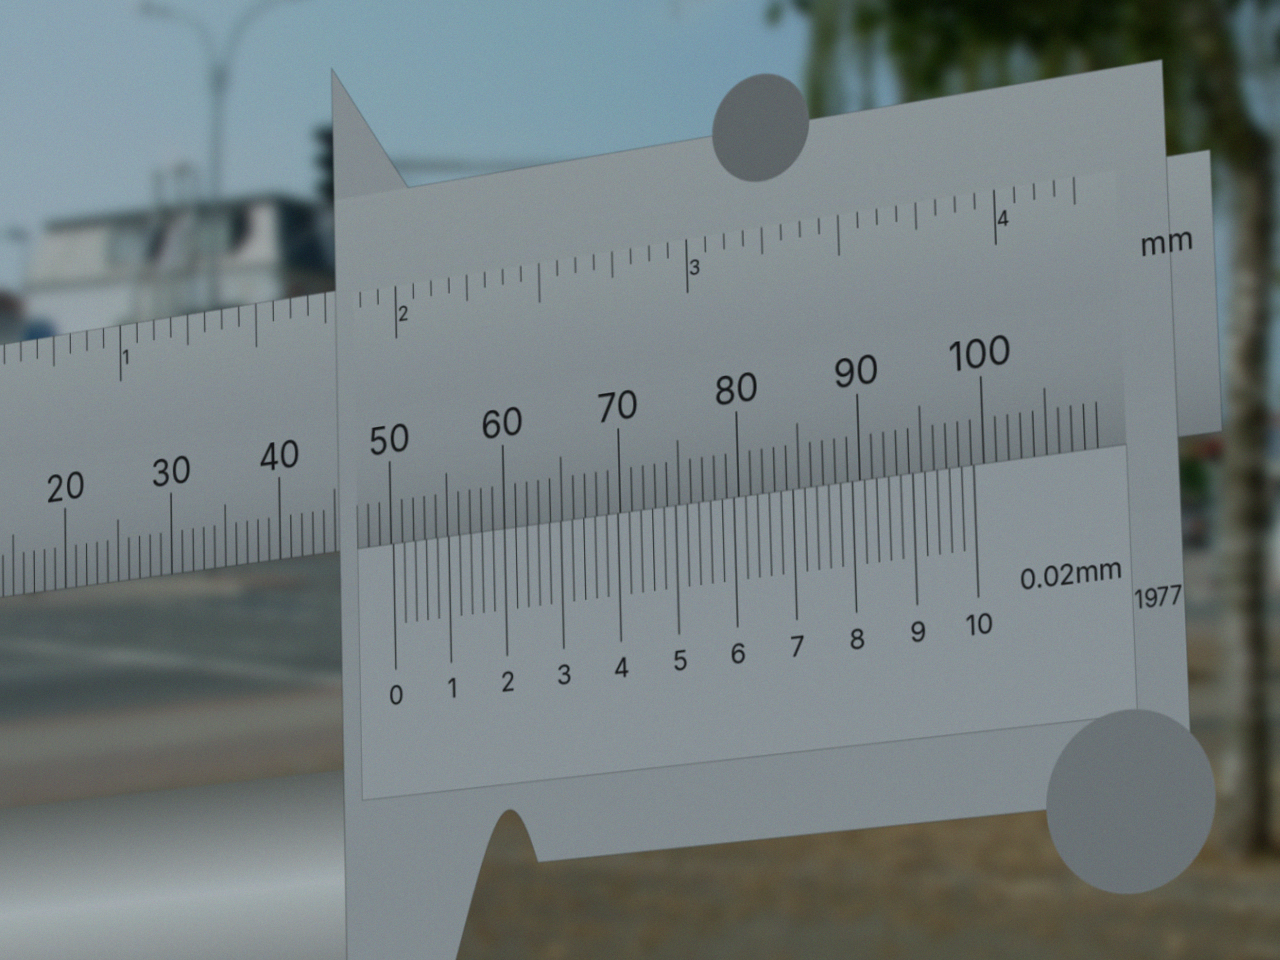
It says 50.2 mm
